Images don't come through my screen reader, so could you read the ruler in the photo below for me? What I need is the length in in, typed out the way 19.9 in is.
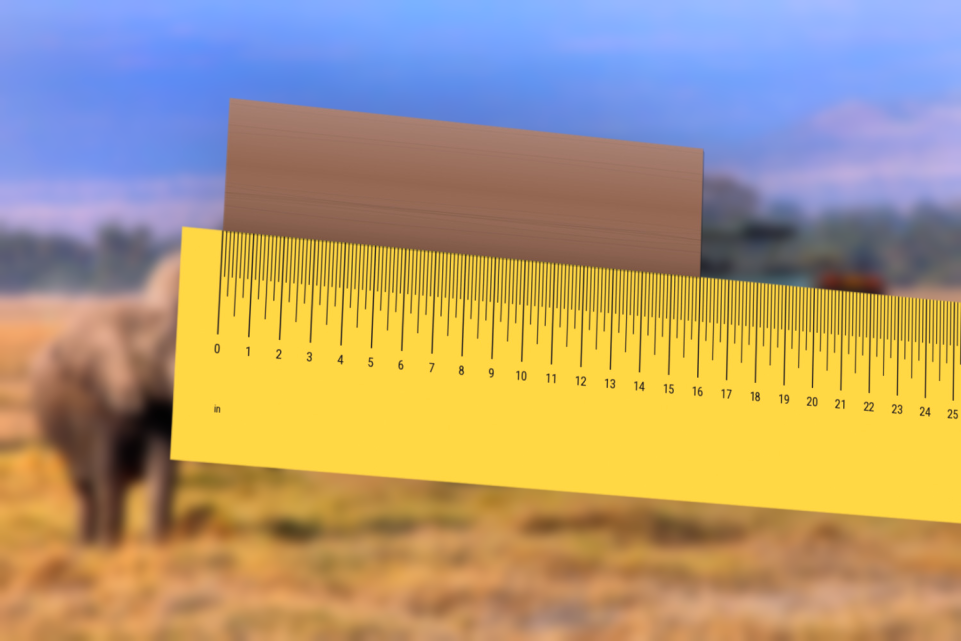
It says 16 in
